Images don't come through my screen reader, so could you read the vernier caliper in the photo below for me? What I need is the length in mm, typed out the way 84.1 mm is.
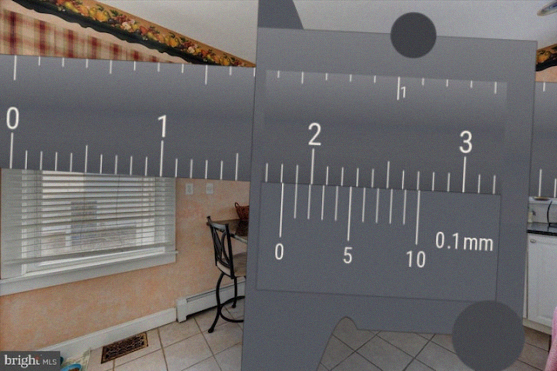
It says 18.1 mm
